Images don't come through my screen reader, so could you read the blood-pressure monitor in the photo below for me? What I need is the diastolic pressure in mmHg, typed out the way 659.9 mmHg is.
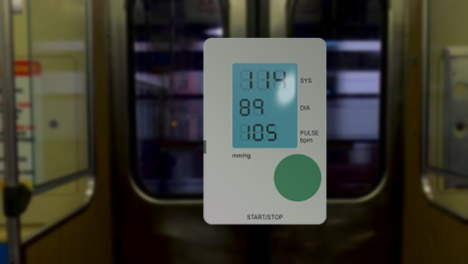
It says 89 mmHg
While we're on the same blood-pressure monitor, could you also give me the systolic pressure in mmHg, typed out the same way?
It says 114 mmHg
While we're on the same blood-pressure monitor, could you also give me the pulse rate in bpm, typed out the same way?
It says 105 bpm
